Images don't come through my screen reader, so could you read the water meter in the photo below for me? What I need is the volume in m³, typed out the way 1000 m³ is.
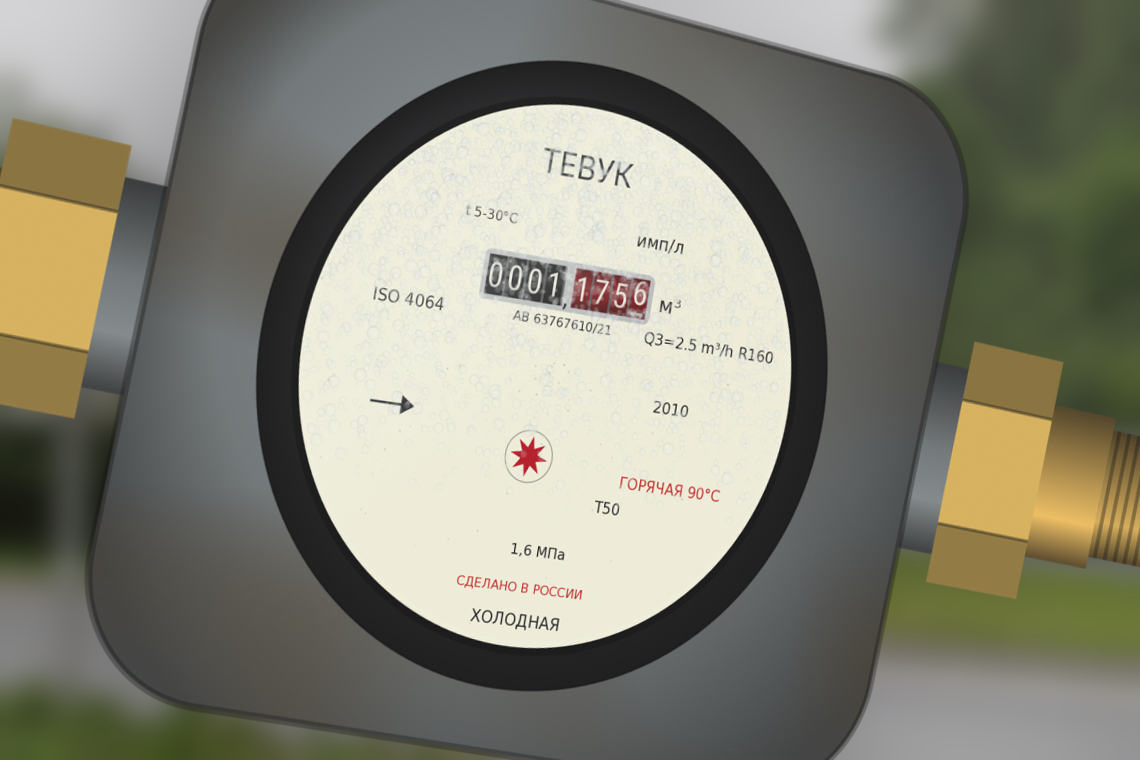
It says 1.1756 m³
